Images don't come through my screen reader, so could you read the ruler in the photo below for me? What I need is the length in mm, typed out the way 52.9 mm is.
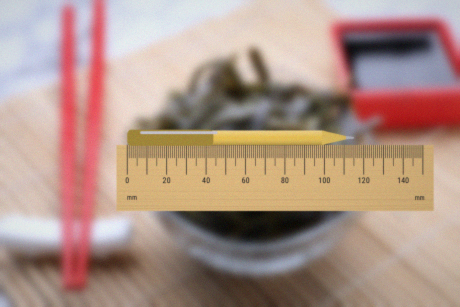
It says 115 mm
